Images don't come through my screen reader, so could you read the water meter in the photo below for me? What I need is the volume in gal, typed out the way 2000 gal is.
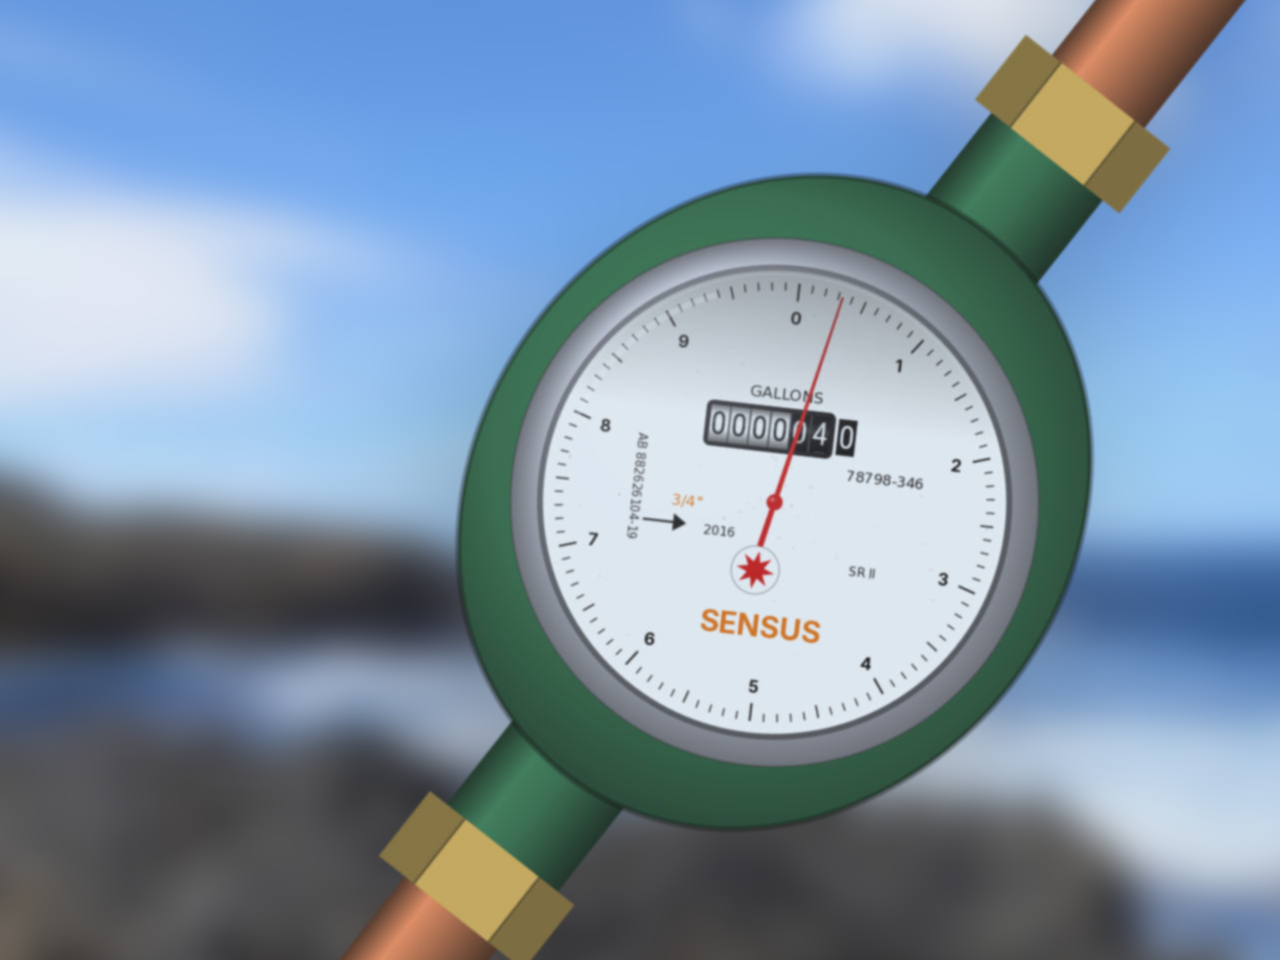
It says 40.3 gal
